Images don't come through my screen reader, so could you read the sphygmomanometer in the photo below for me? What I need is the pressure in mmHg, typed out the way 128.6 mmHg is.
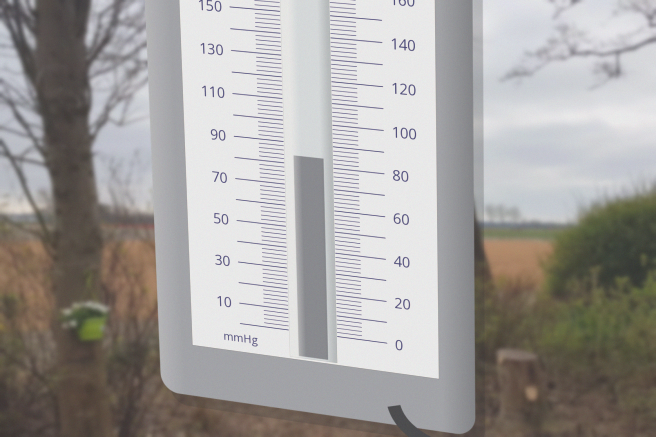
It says 84 mmHg
